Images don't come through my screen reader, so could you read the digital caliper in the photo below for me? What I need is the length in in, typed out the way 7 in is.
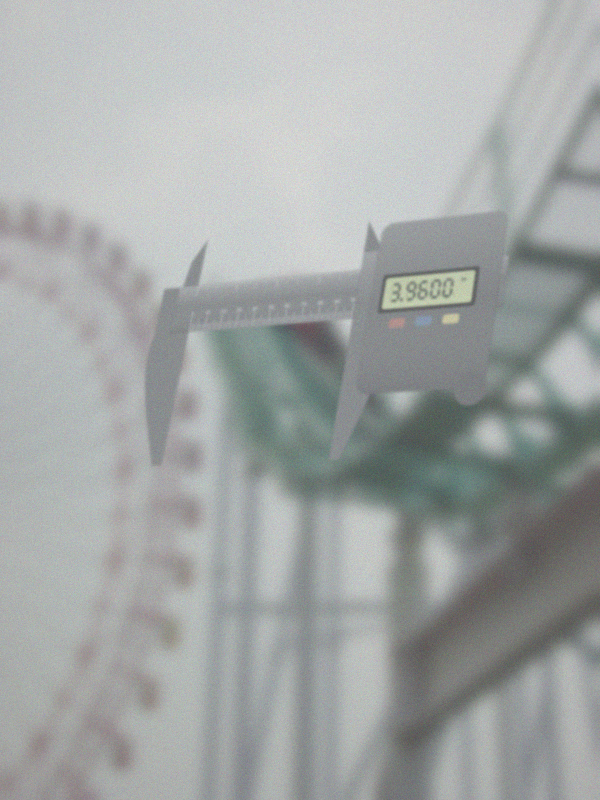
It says 3.9600 in
